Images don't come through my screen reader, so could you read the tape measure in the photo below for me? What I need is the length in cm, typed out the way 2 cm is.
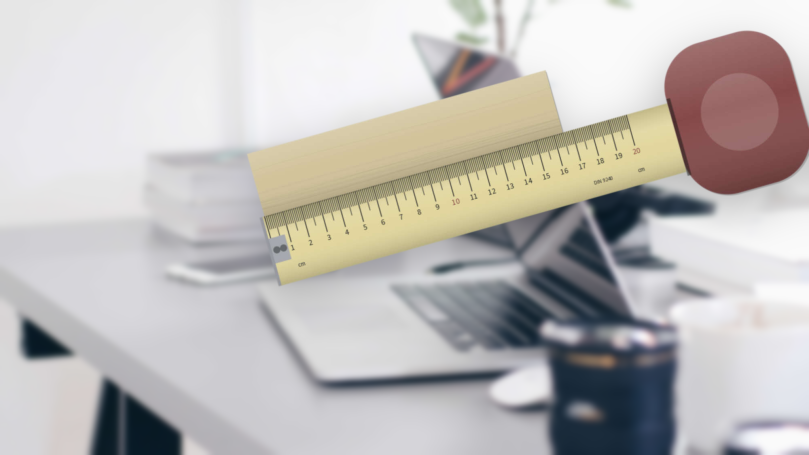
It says 16.5 cm
